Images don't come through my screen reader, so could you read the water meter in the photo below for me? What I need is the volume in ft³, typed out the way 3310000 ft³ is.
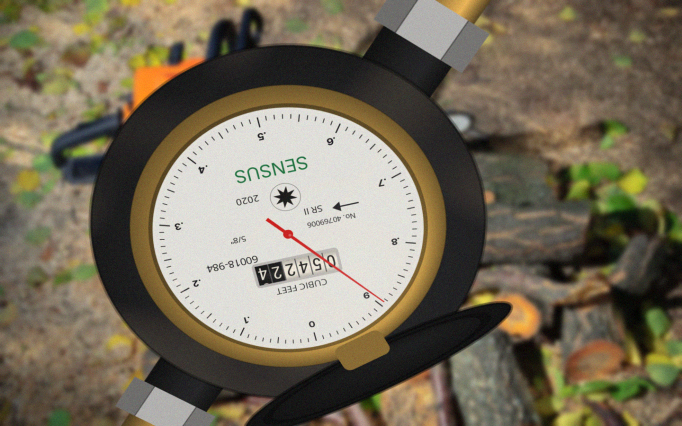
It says 54223.89 ft³
